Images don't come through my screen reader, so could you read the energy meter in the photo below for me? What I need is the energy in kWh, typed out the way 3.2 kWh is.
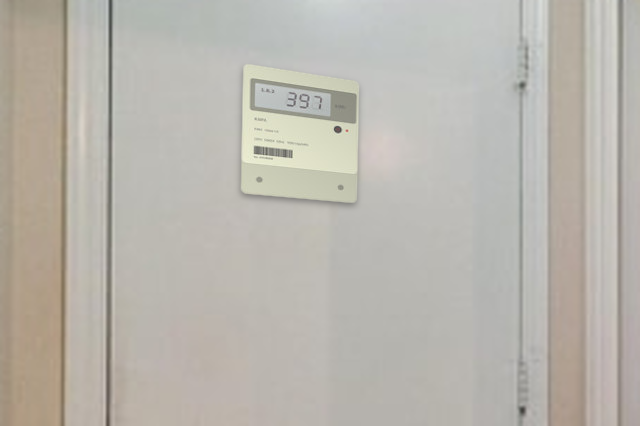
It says 397 kWh
